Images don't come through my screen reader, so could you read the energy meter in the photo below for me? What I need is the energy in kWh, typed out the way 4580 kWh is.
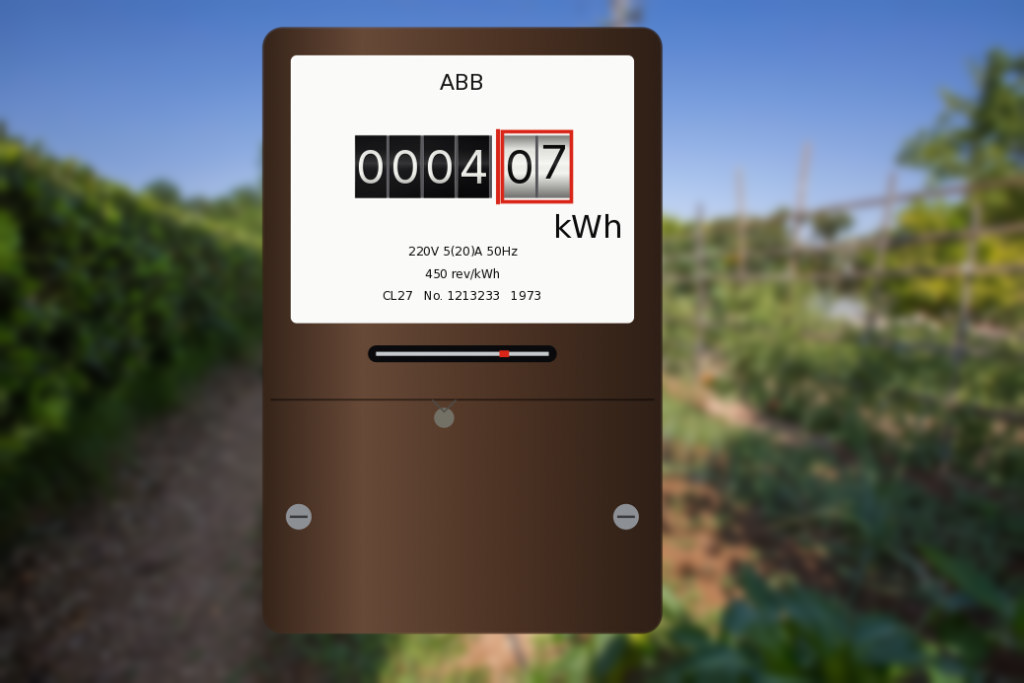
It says 4.07 kWh
